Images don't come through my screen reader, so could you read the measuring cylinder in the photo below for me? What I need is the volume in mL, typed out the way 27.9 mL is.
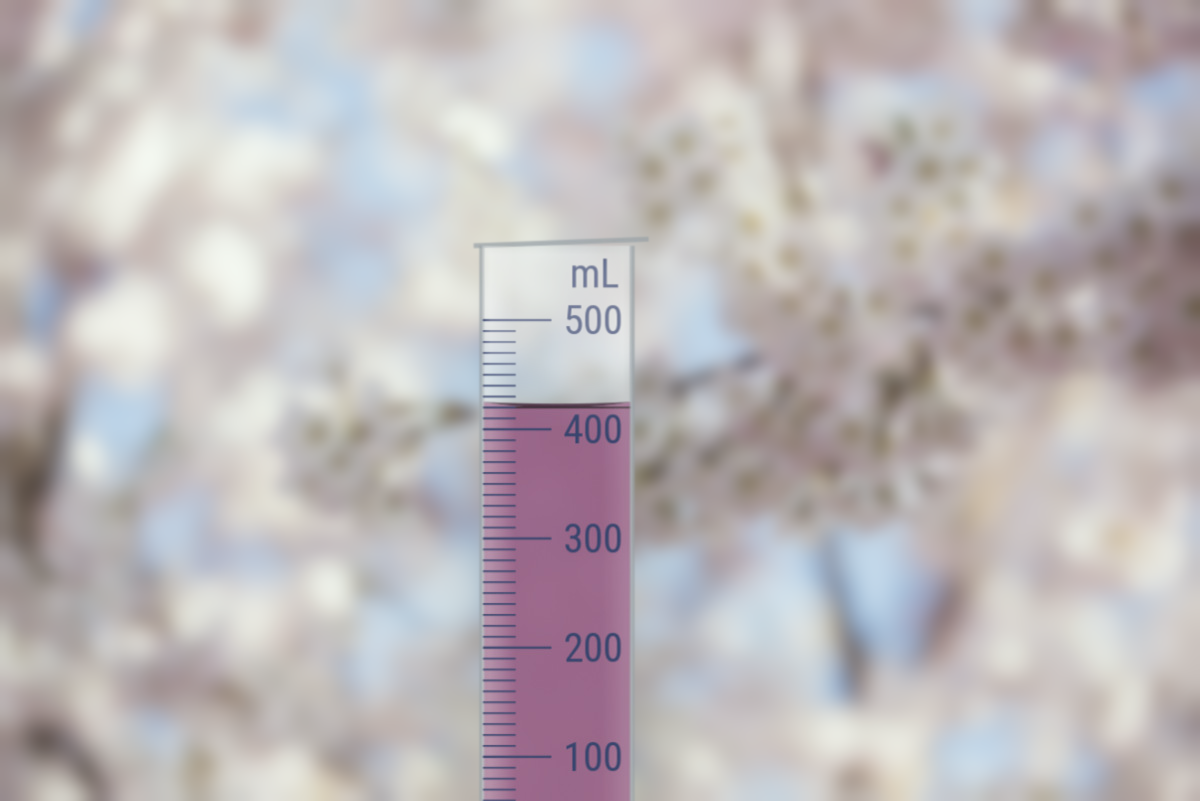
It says 420 mL
